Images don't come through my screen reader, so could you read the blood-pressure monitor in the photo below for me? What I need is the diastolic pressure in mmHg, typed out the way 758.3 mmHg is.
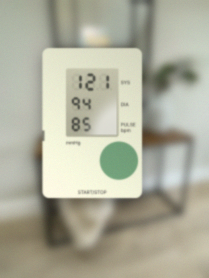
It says 94 mmHg
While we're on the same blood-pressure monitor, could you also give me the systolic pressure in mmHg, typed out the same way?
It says 121 mmHg
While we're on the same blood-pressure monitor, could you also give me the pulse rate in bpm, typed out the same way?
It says 85 bpm
